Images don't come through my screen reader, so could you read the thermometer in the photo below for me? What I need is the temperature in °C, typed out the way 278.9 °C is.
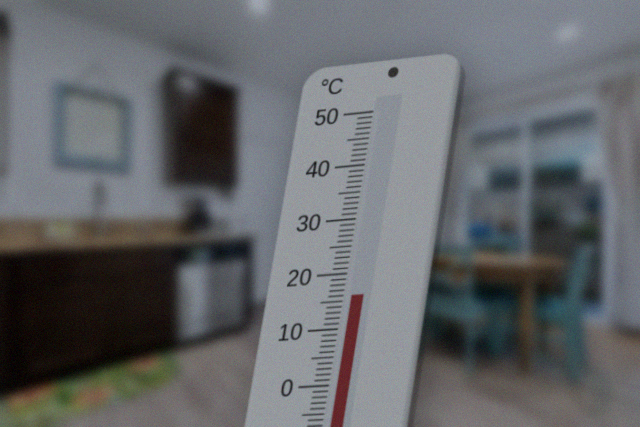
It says 16 °C
